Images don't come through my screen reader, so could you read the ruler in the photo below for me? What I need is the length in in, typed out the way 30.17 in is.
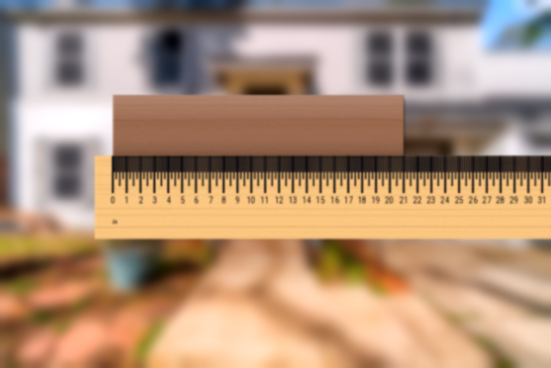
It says 21 in
